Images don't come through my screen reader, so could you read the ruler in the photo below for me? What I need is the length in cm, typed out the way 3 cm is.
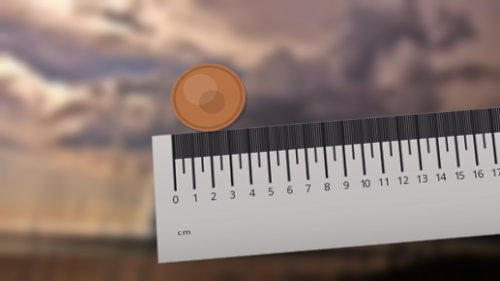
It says 4 cm
